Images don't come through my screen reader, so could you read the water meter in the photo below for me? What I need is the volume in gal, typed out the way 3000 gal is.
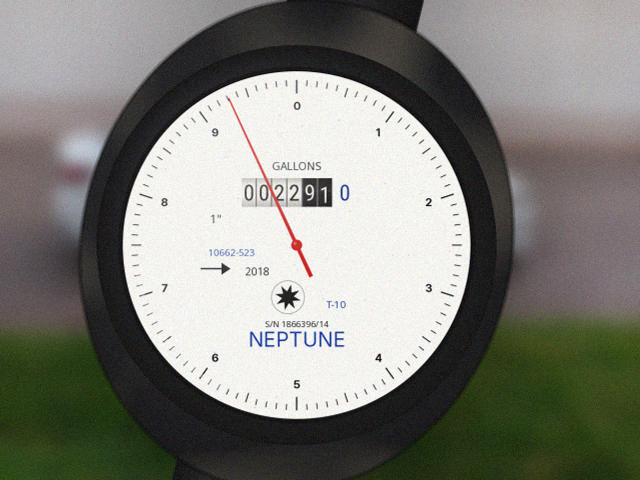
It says 22909.3 gal
